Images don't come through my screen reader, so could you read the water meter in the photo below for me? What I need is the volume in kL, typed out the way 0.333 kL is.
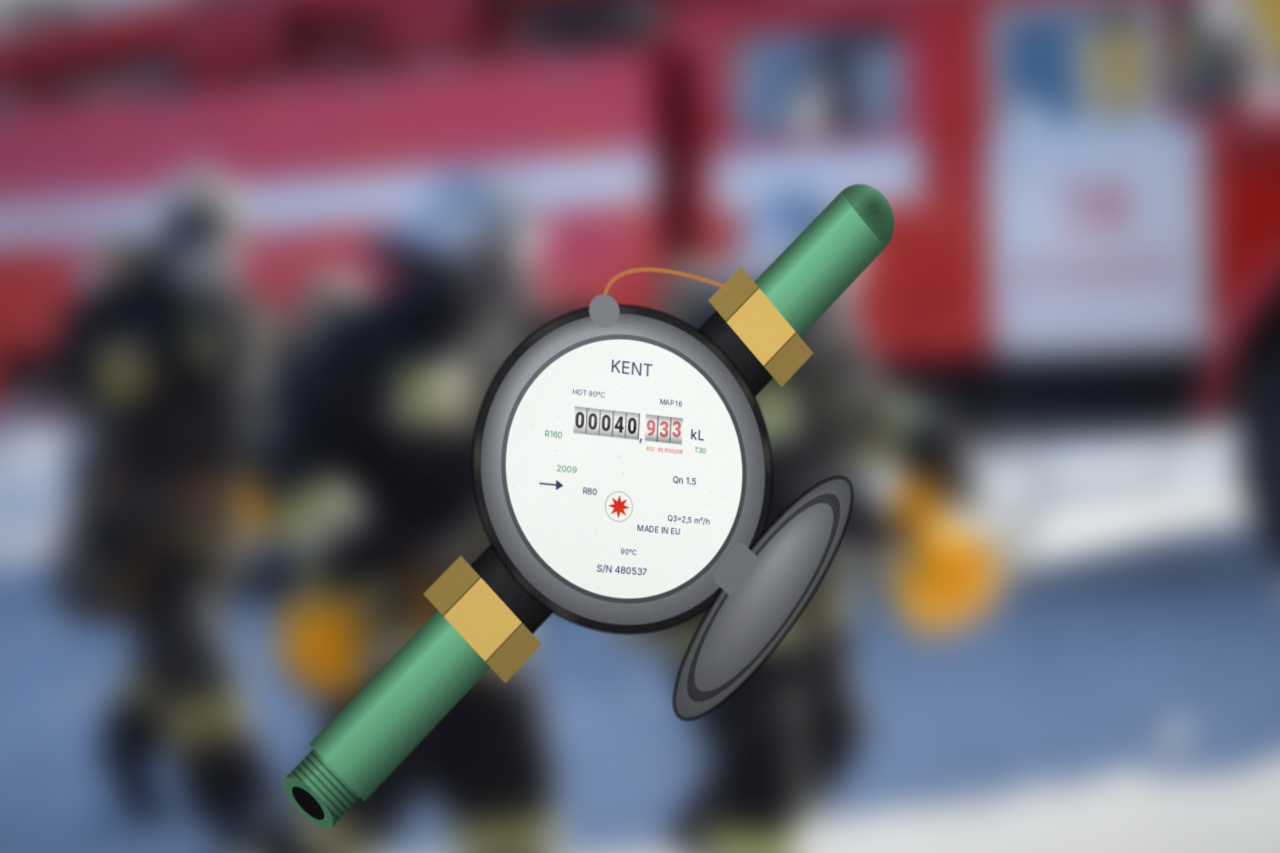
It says 40.933 kL
